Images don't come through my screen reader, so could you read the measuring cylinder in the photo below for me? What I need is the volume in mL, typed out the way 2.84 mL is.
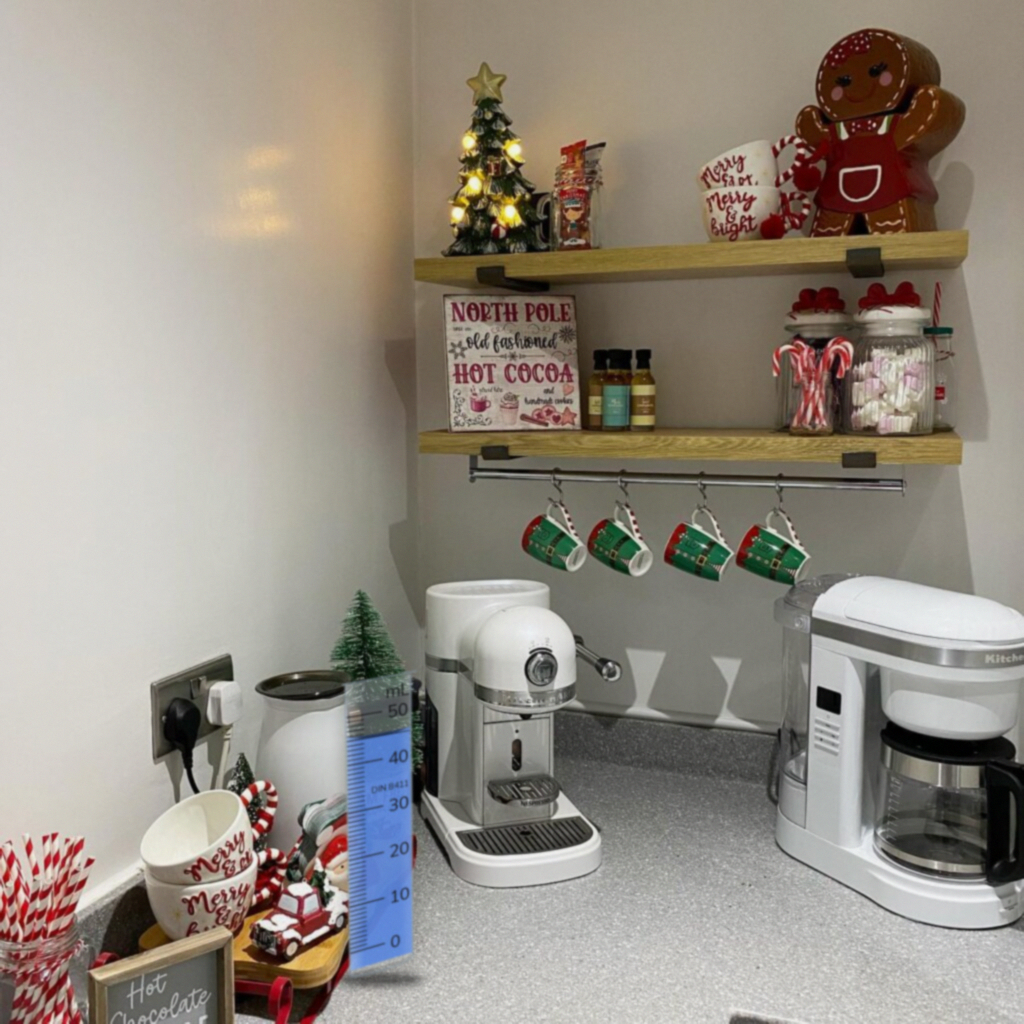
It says 45 mL
